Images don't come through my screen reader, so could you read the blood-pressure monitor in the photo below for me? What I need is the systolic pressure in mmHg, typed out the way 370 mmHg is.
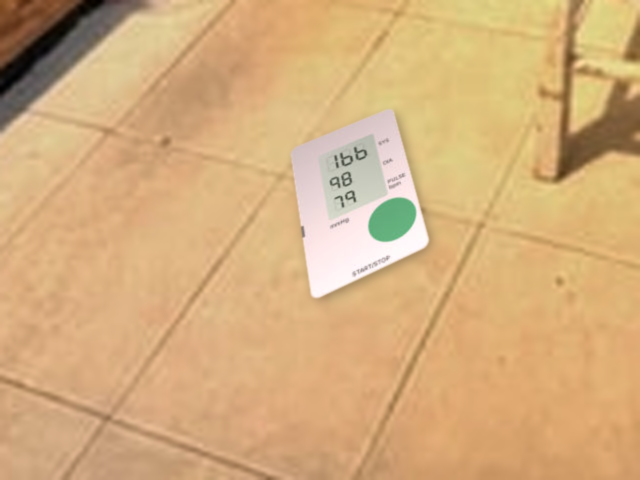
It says 166 mmHg
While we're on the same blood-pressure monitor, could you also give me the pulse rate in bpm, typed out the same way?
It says 79 bpm
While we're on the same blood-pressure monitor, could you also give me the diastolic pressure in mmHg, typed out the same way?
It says 98 mmHg
